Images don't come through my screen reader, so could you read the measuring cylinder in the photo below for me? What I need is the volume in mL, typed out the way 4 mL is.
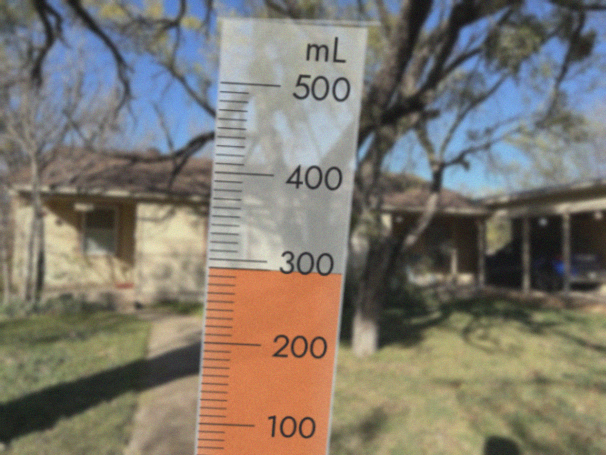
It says 290 mL
